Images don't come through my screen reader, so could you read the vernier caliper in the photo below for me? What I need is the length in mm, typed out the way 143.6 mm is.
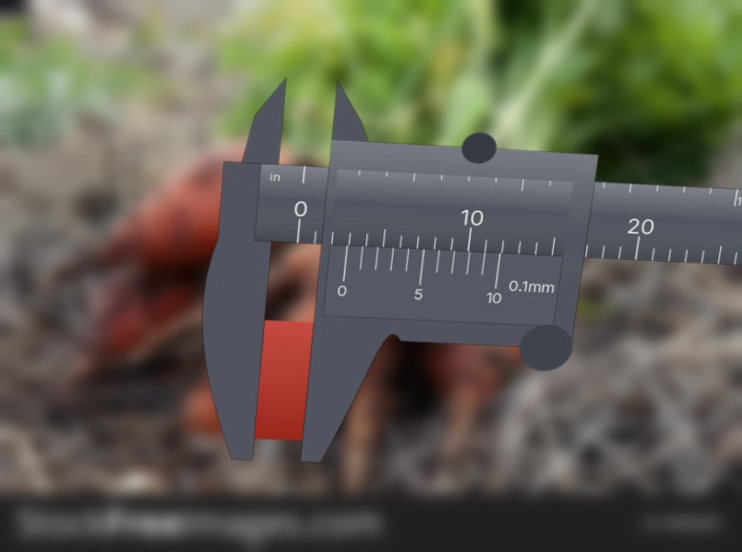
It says 2.9 mm
